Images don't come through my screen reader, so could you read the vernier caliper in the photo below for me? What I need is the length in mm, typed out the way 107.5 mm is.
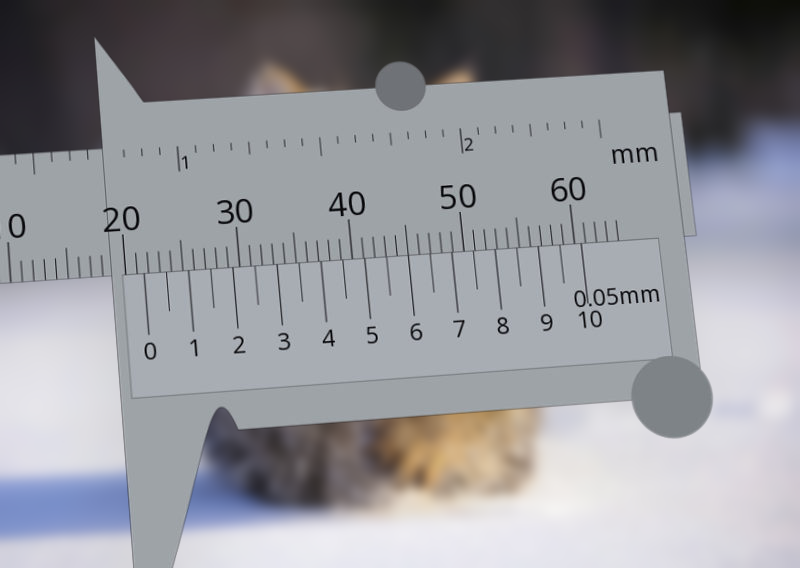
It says 21.6 mm
